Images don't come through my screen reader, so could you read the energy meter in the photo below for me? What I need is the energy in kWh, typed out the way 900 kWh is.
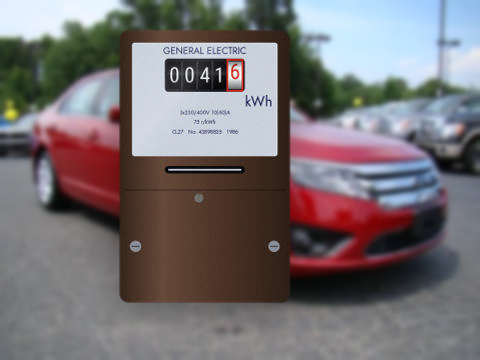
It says 41.6 kWh
